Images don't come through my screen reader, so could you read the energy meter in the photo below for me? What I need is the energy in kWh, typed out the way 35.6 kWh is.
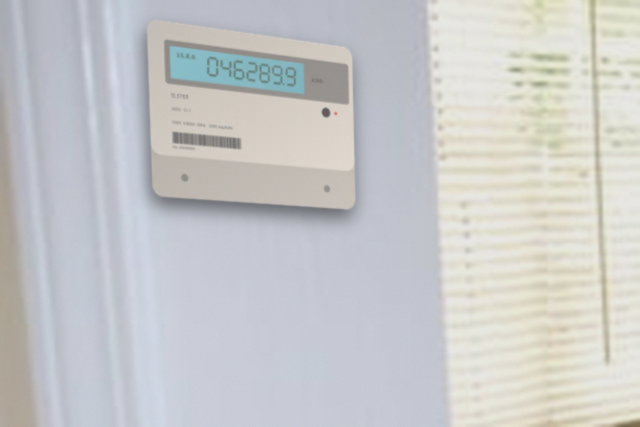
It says 46289.9 kWh
